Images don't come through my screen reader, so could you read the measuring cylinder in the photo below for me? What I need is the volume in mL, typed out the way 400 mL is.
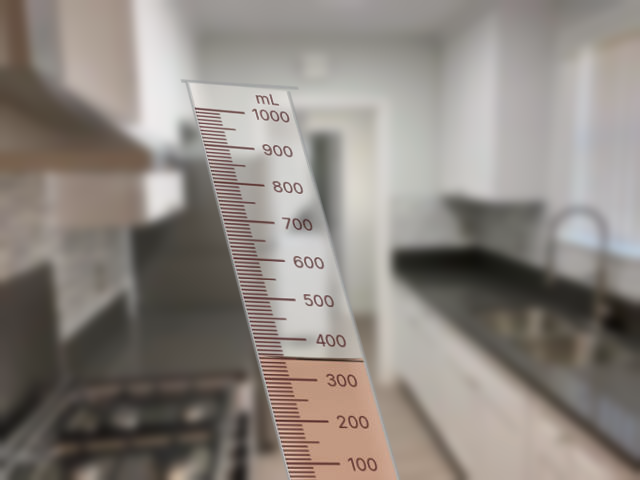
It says 350 mL
